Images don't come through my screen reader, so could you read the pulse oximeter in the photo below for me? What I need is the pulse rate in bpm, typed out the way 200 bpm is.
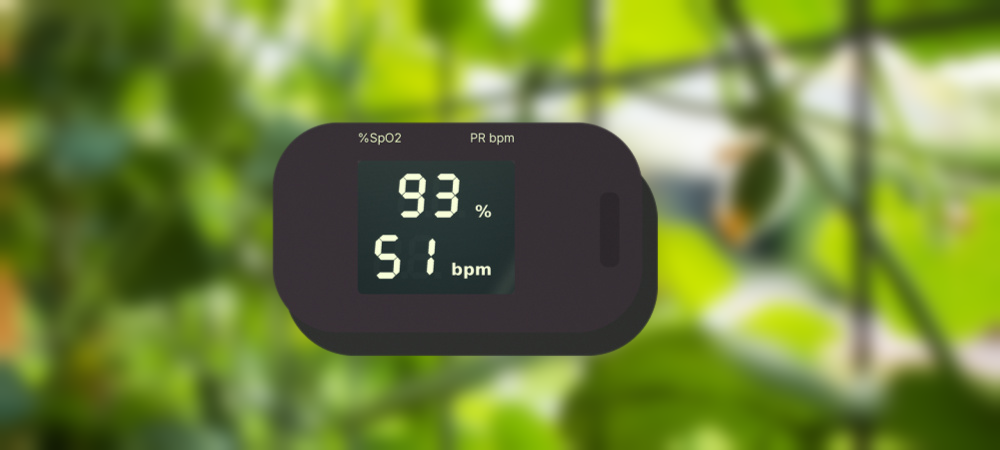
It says 51 bpm
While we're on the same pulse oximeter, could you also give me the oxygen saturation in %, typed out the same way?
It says 93 %
